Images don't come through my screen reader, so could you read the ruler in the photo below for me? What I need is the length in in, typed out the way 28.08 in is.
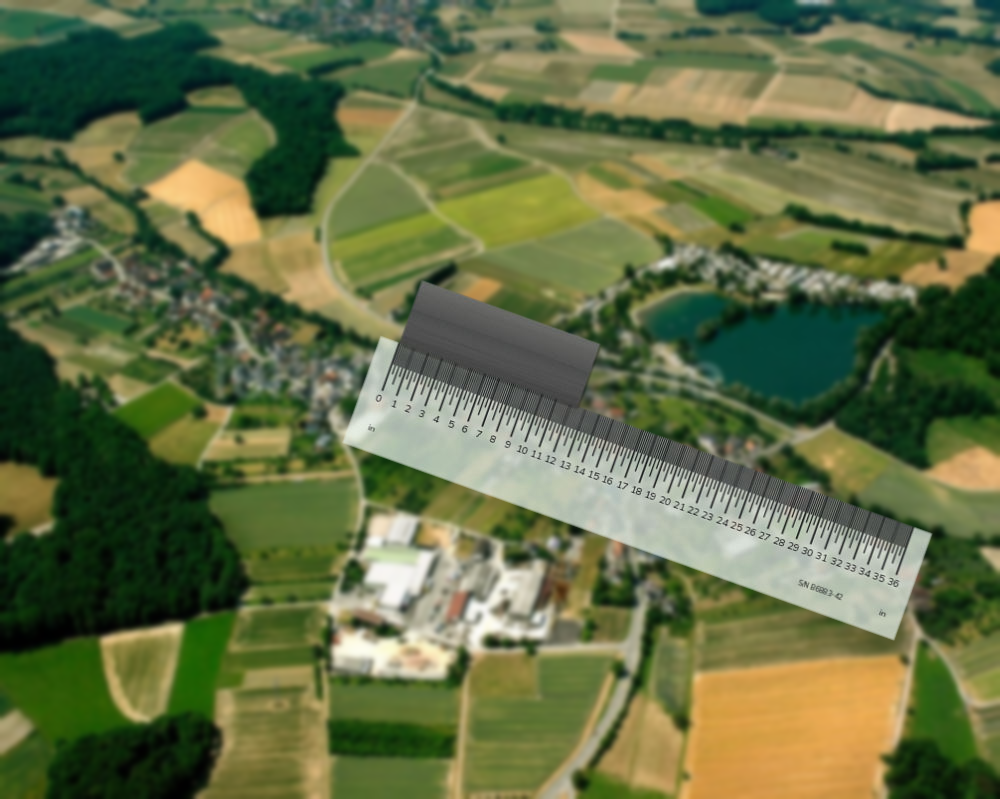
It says 12.5 in
